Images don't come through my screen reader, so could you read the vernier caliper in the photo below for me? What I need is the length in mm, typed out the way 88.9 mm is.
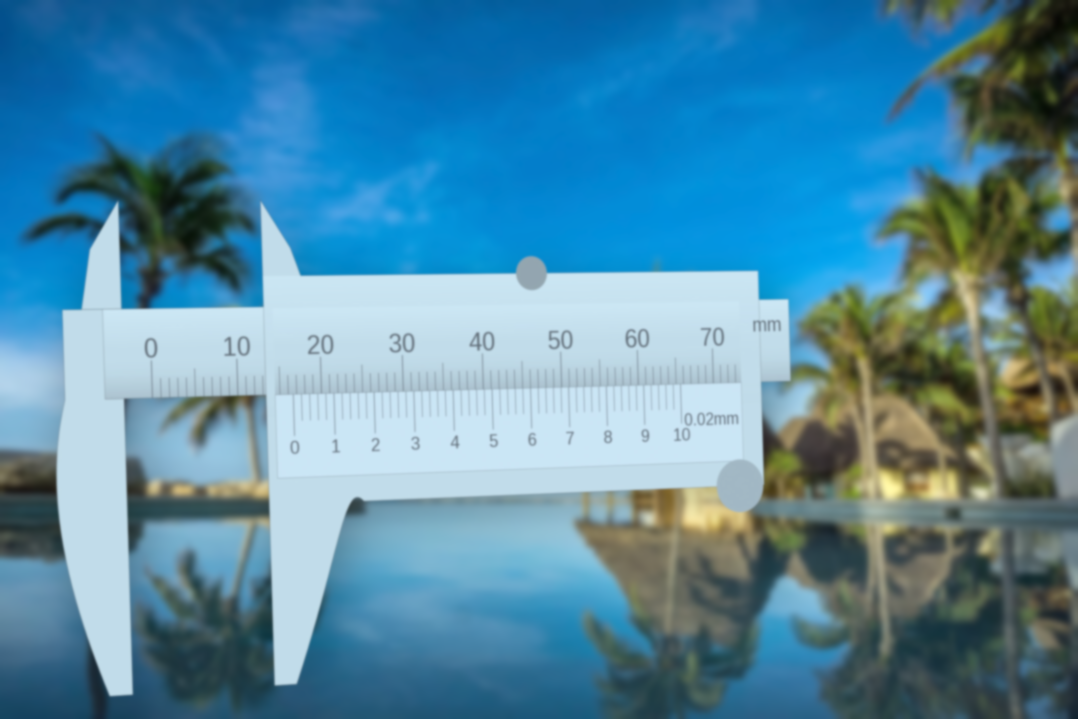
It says 16.6 mm
